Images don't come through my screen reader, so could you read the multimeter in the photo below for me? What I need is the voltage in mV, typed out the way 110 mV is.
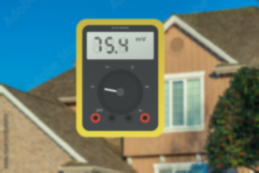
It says 75.4 mV
